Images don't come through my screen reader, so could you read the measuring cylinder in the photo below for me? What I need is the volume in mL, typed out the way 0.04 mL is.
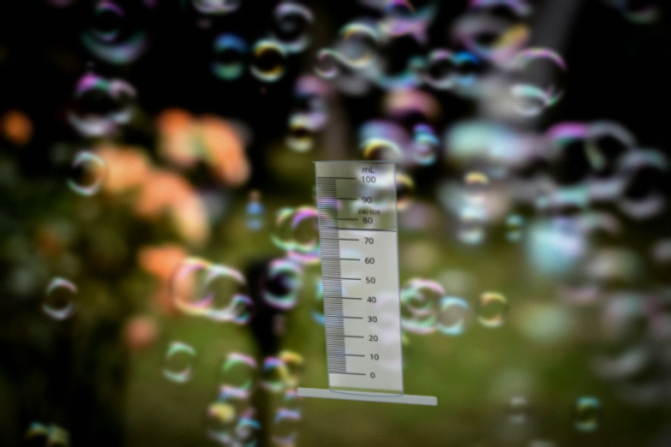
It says 75 mL
